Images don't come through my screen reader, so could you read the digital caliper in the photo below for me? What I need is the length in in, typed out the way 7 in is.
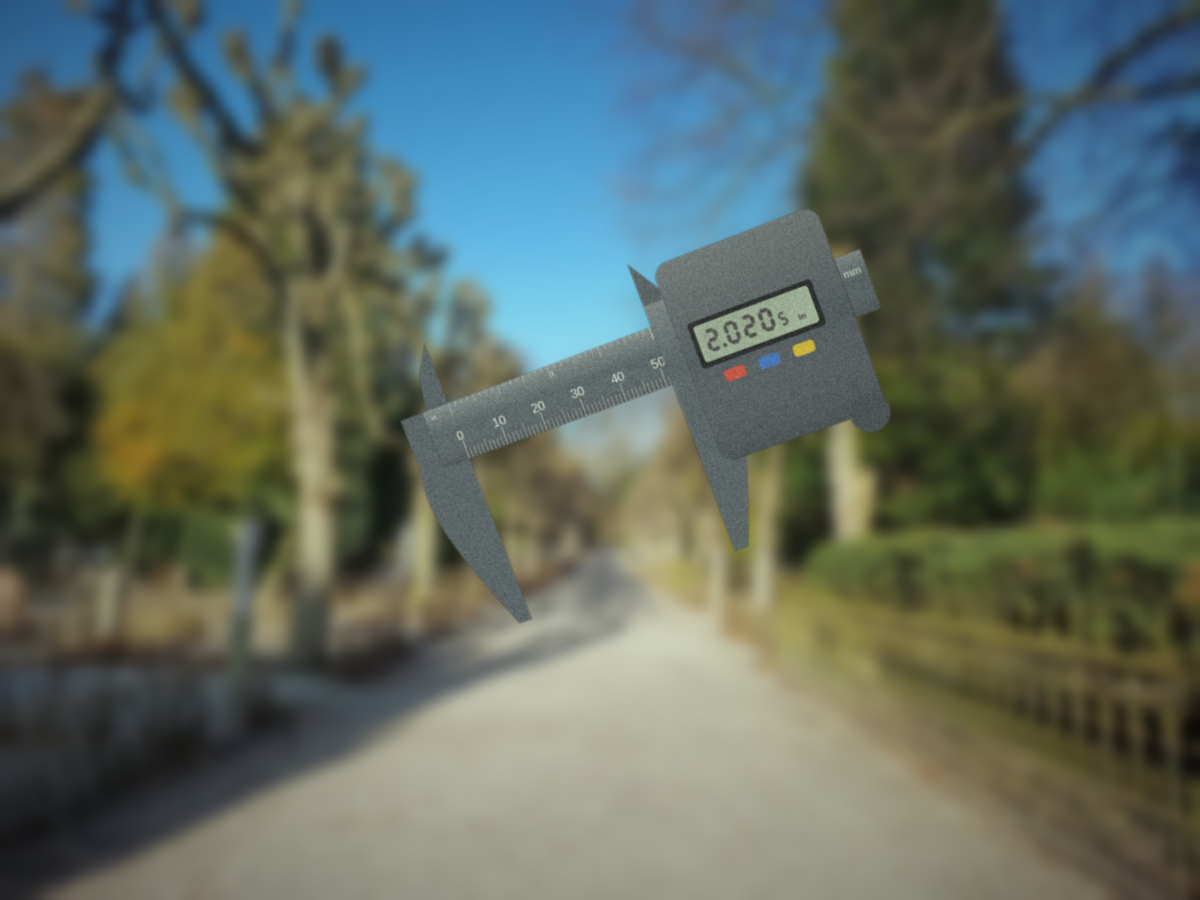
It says 2.0205 in
